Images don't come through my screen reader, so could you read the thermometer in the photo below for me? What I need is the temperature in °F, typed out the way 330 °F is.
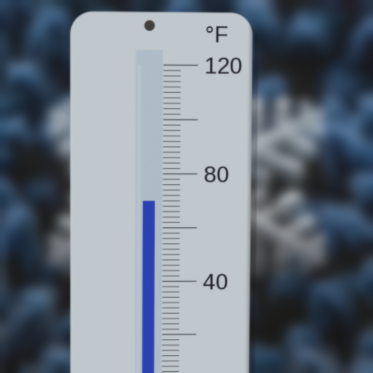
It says 70 °F
